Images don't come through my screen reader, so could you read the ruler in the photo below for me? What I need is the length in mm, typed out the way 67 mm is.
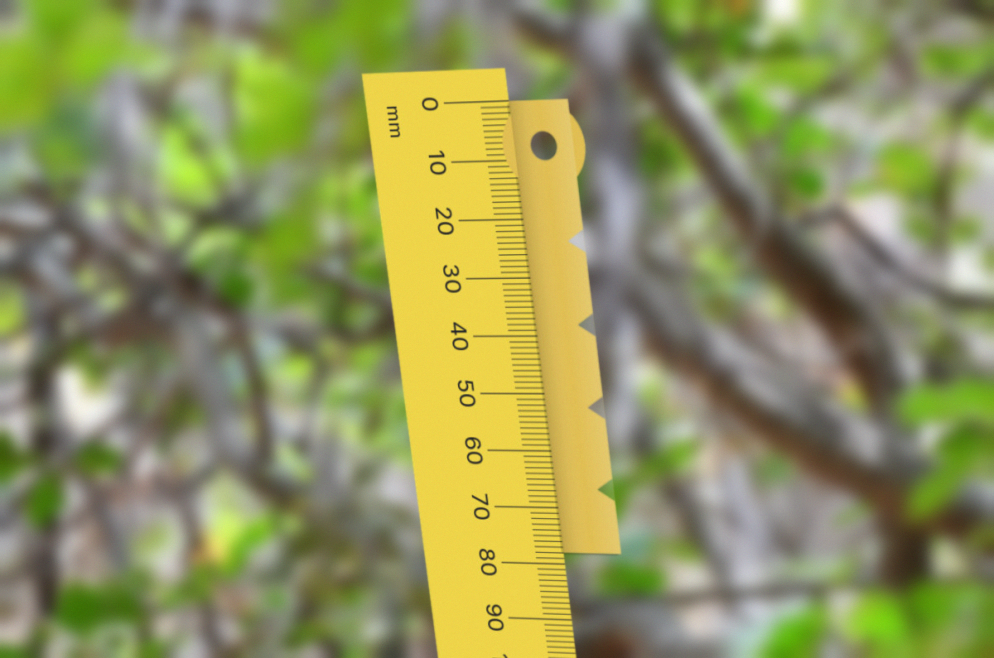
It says 78 mm
